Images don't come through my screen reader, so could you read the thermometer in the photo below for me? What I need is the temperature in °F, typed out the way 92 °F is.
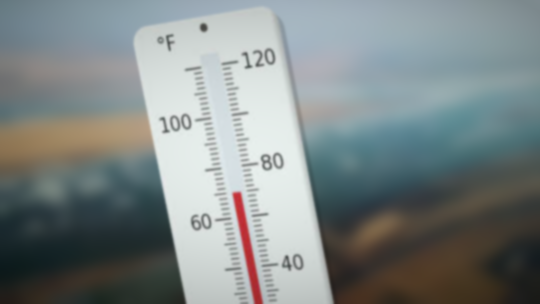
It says 70 °F
